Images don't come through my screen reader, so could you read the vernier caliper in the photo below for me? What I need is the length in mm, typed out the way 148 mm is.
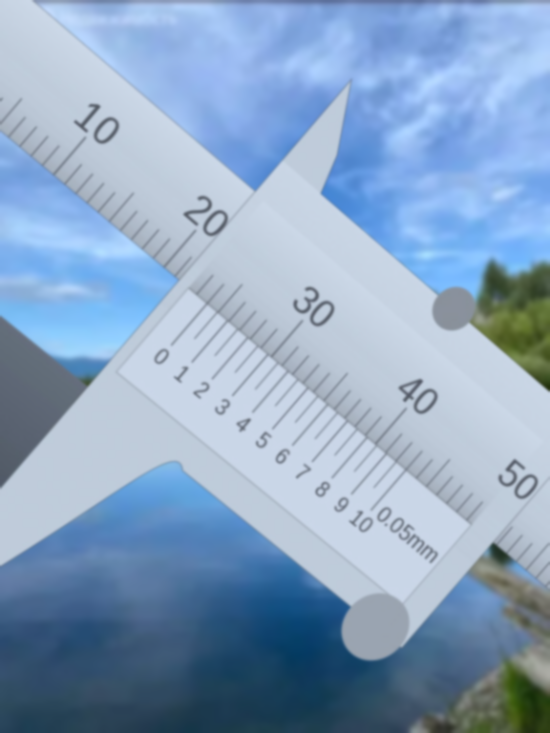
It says 24.0 mm
